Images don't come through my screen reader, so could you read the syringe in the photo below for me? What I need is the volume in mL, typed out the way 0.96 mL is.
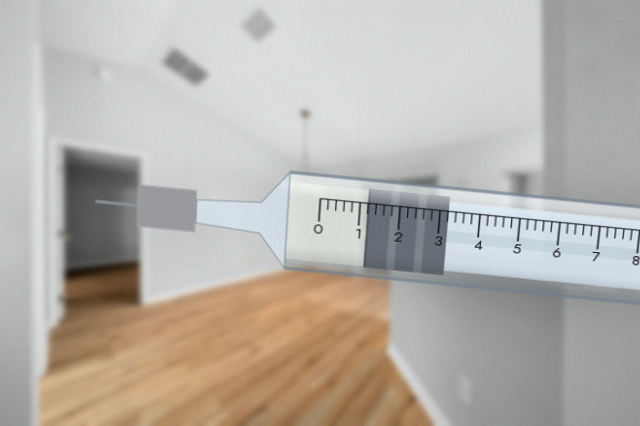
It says 1.2 mL
